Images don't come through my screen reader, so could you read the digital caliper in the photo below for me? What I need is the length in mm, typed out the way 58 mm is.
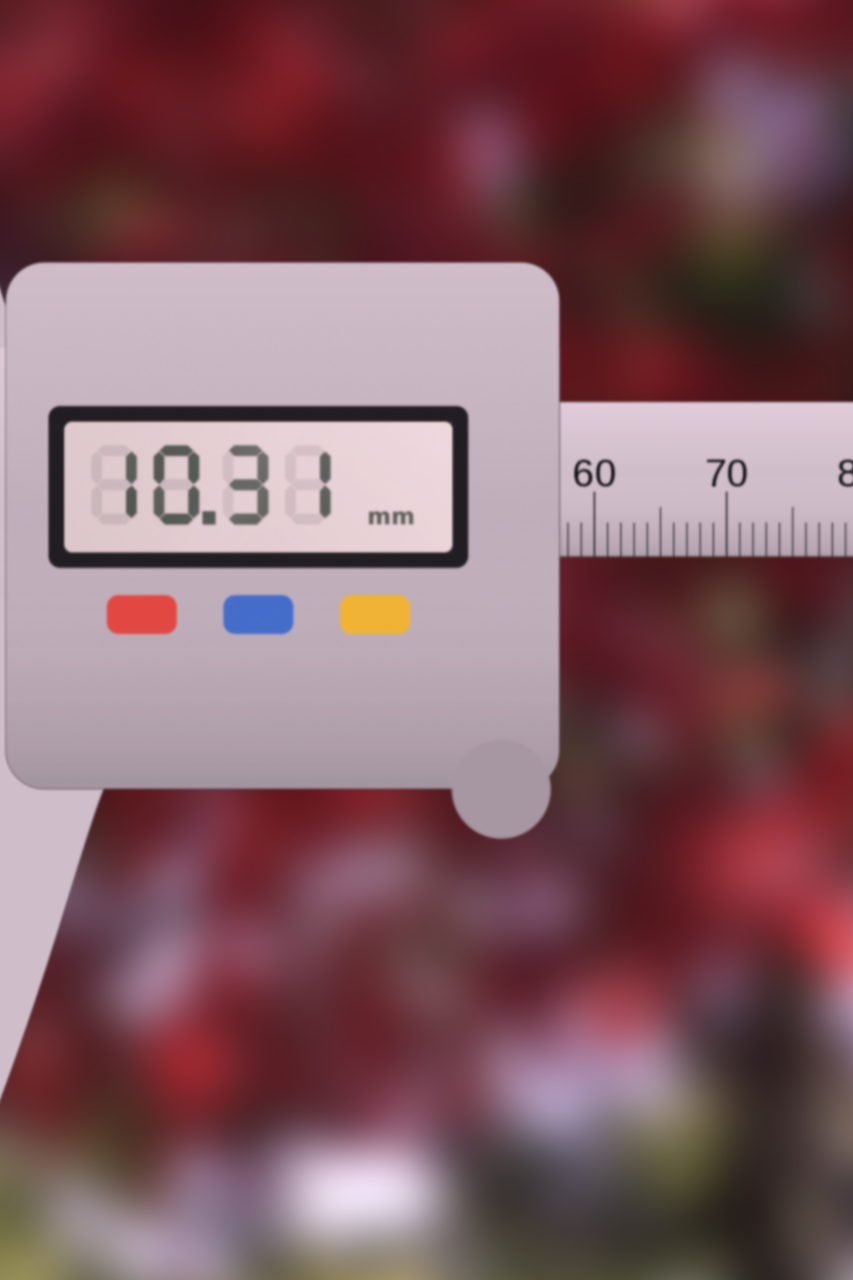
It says 10.31 mm
